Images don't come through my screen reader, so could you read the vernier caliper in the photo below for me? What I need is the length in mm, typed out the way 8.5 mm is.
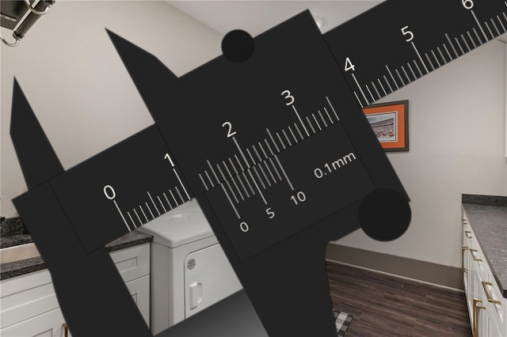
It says 15.2 mm
